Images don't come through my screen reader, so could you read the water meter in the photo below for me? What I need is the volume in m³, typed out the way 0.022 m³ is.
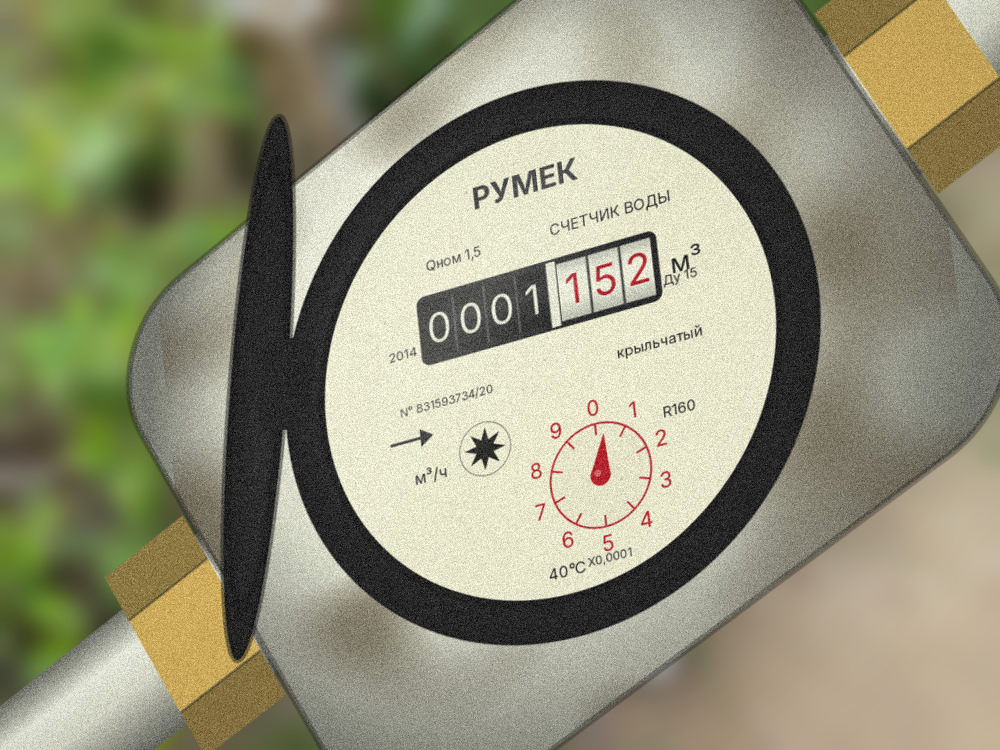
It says 1.1520 m³
